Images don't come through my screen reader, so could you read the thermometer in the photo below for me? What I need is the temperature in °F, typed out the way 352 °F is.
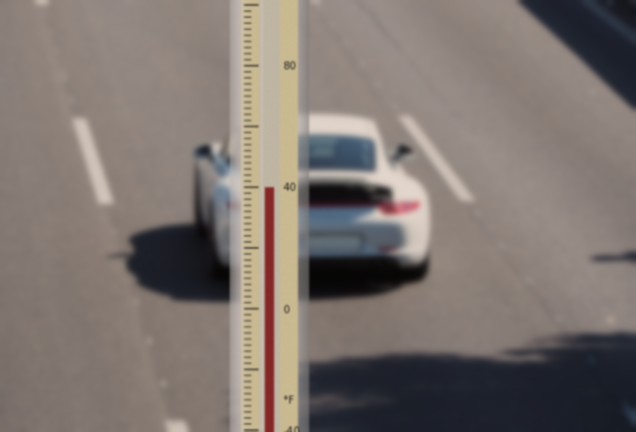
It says 40 °F
